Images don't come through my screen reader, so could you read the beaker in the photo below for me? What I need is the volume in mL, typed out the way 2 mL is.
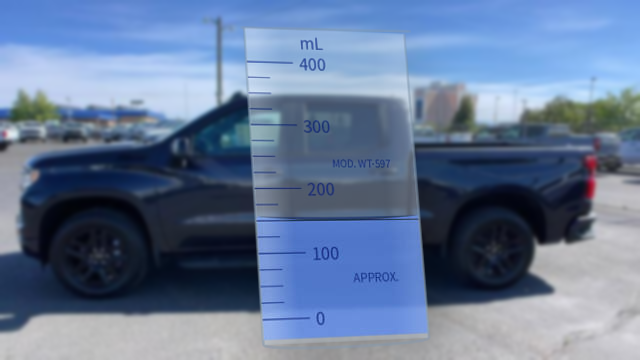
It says 150 mL
